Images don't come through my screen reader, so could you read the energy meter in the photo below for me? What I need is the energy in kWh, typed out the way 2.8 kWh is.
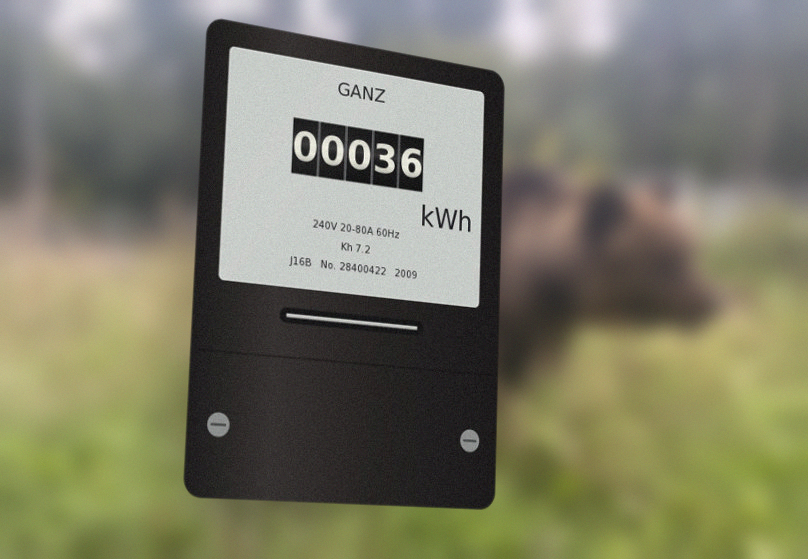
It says 36 kWh
